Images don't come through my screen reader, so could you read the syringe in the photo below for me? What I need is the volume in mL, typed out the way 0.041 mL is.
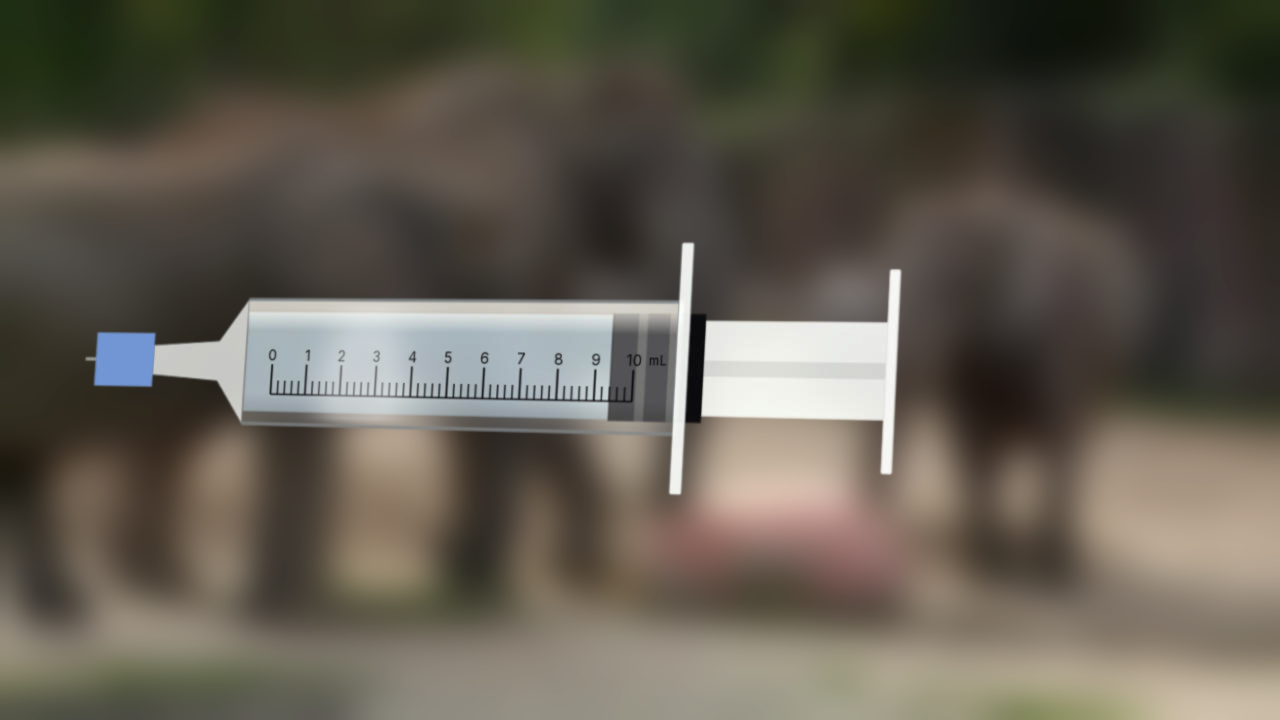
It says 9.4 mL
